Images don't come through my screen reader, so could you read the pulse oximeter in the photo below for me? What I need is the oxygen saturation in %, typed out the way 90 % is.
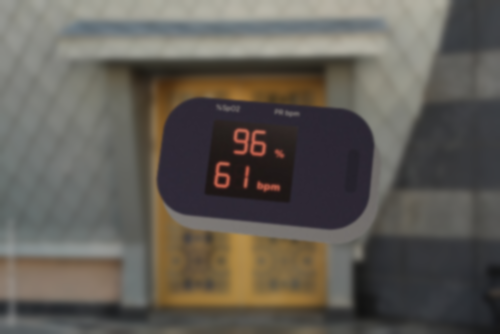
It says 96 %
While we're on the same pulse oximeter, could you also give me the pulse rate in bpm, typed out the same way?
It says 61 bpm
